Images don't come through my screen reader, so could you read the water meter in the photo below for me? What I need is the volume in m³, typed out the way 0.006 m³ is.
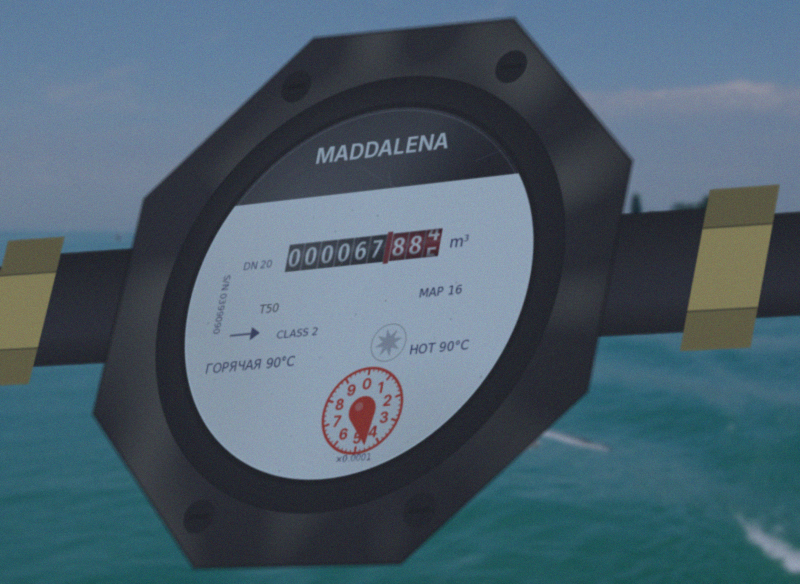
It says 67.8844 m³
